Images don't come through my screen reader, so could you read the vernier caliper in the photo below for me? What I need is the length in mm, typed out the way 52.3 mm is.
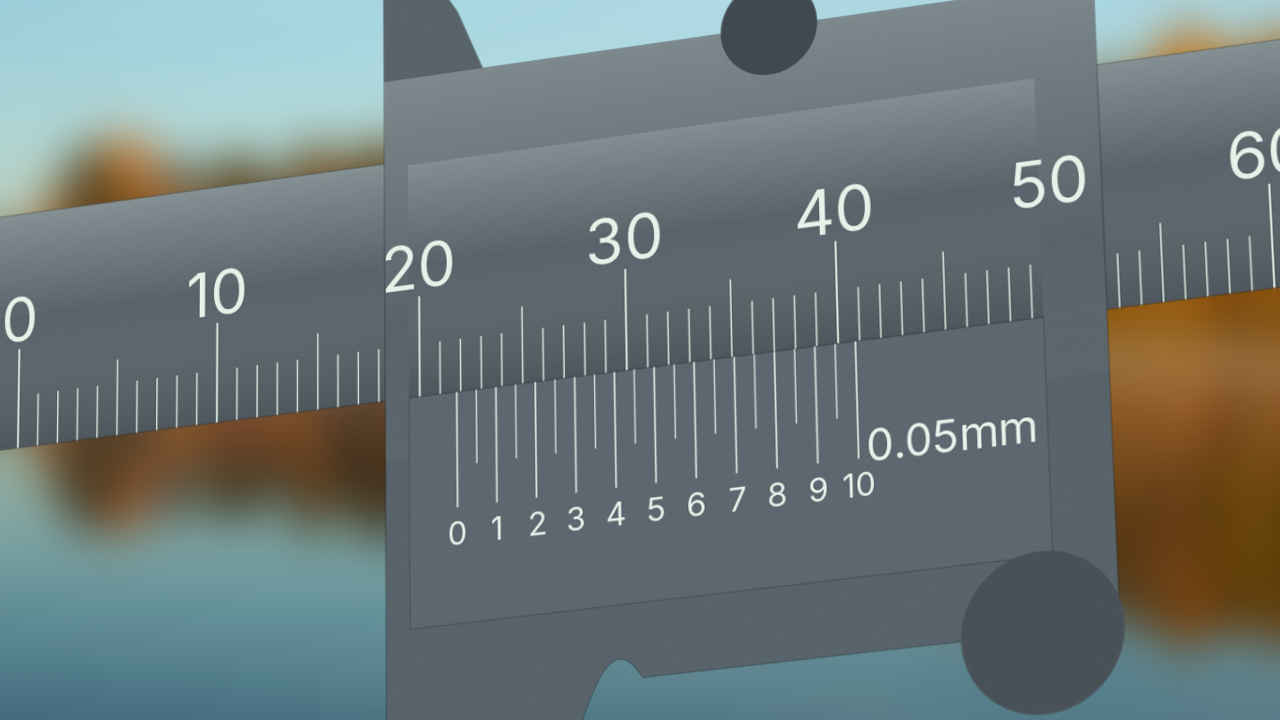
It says 21.8 mm
